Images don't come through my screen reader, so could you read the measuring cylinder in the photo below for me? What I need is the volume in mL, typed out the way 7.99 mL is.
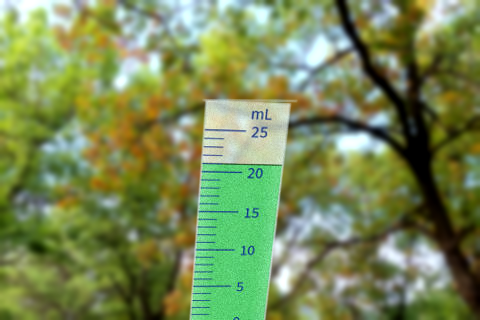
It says 21 mL
